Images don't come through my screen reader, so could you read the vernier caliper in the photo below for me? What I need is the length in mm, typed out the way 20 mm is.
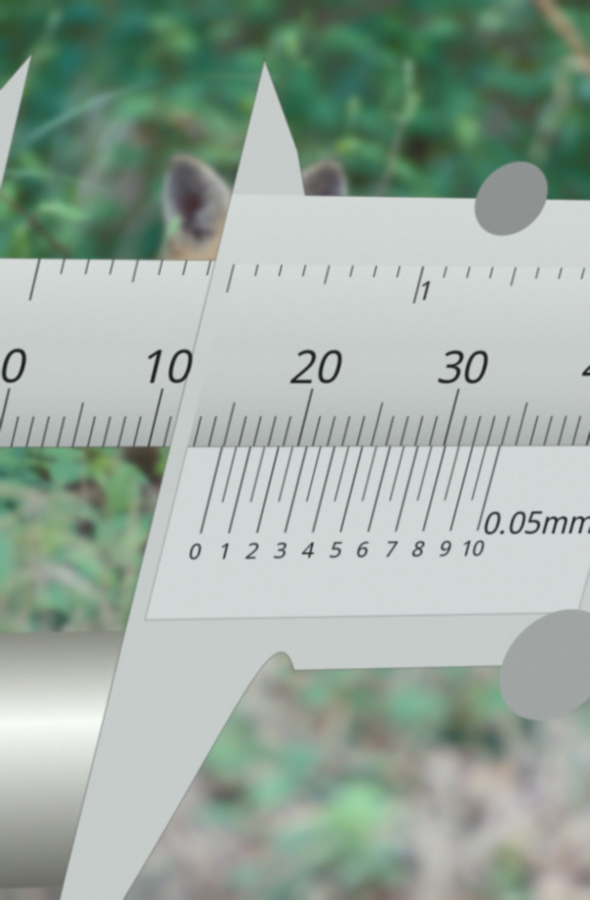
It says 14.9 mm
